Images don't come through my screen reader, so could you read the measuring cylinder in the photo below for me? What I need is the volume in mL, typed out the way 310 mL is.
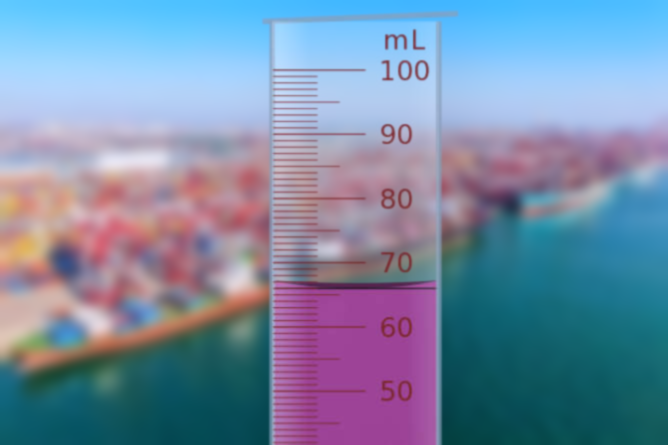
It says 66 mL
